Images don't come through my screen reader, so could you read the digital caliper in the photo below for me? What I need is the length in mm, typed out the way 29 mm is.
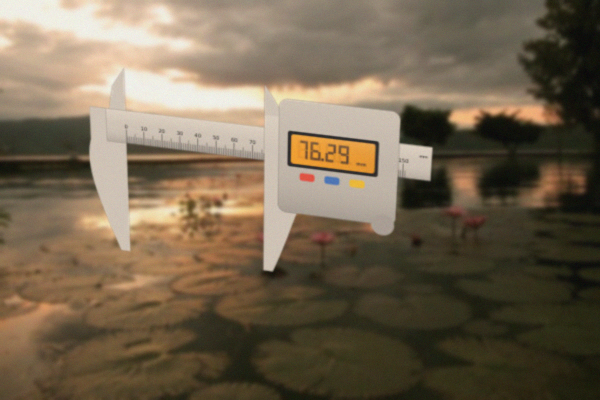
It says 76.29 mm
